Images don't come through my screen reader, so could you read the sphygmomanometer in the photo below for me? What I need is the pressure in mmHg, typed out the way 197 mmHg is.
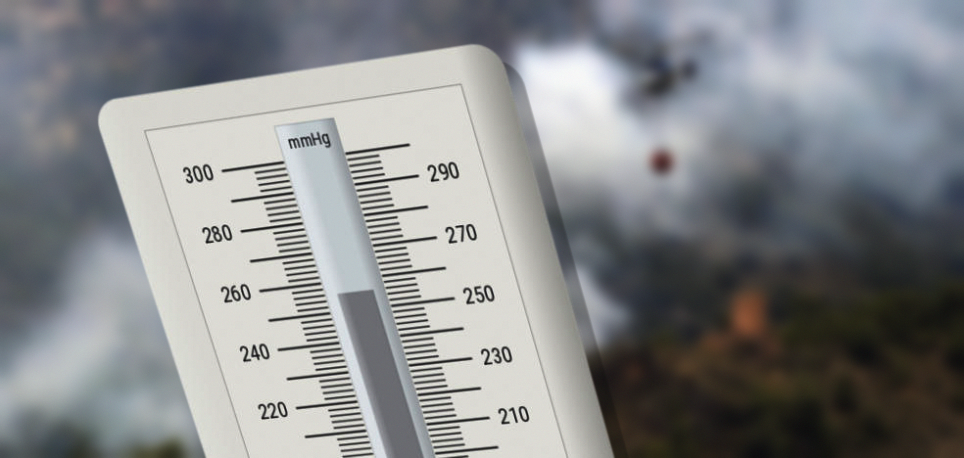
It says 256 mmHg
